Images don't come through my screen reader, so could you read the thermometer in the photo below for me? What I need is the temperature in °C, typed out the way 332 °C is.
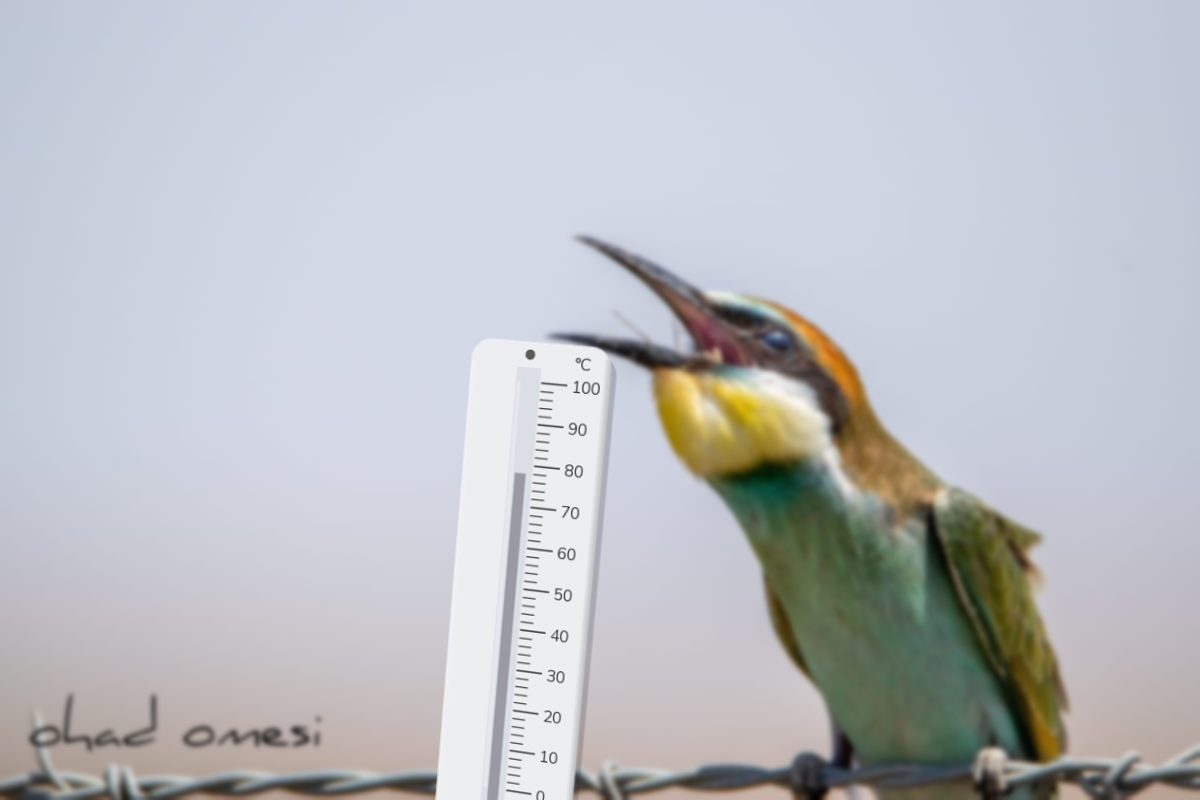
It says 78 °C
